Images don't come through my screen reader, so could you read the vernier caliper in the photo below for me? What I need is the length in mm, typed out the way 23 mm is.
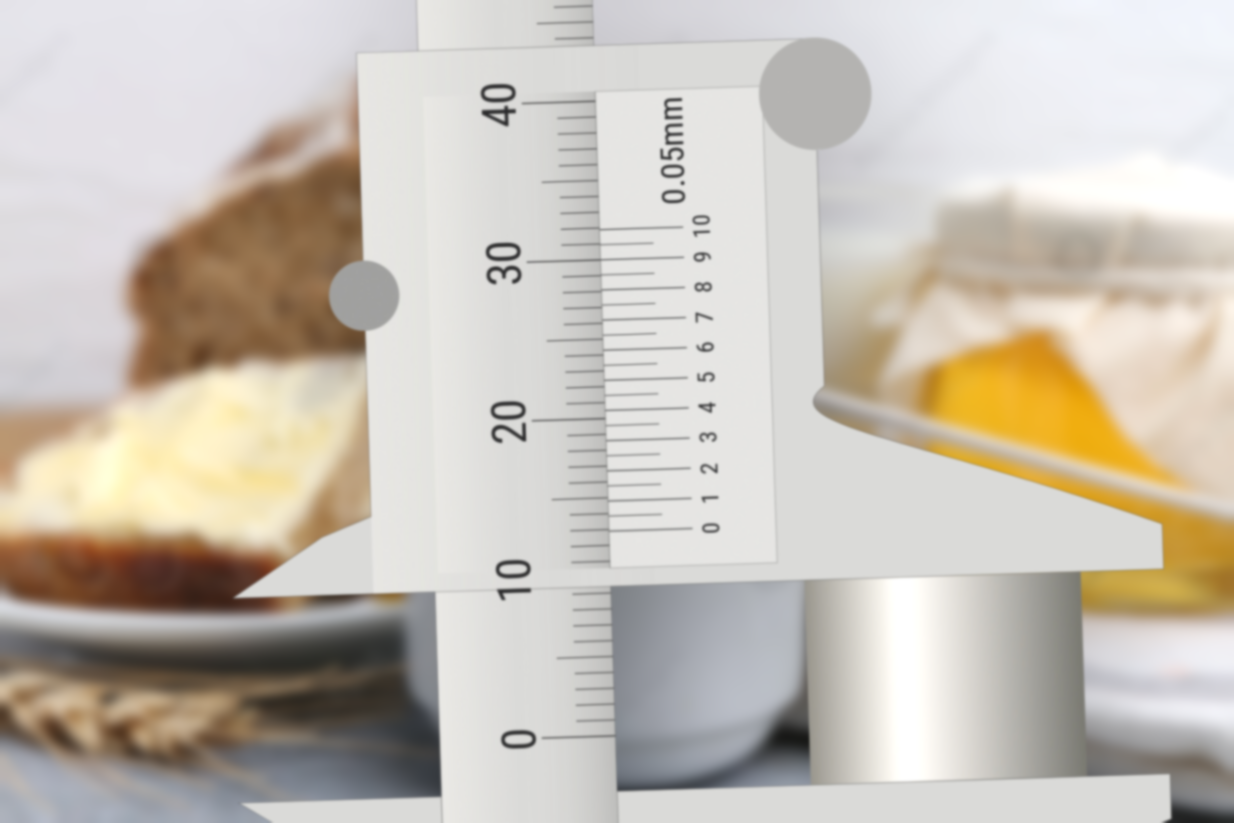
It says 12.9 mm
